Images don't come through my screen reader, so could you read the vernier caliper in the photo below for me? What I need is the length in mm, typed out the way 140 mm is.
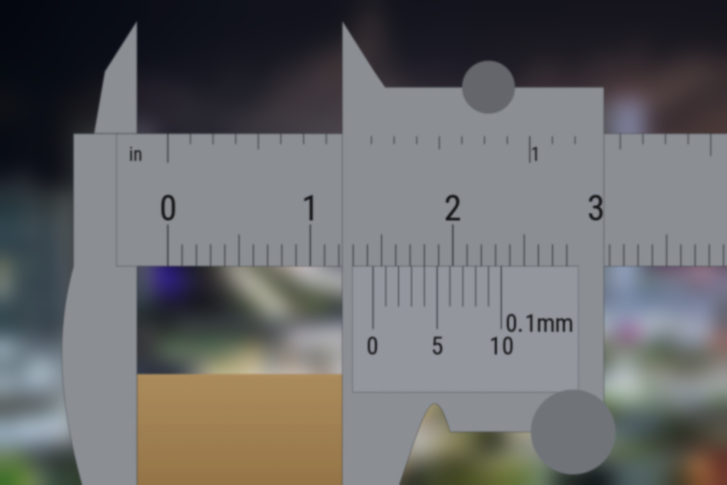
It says 14.4 mm
